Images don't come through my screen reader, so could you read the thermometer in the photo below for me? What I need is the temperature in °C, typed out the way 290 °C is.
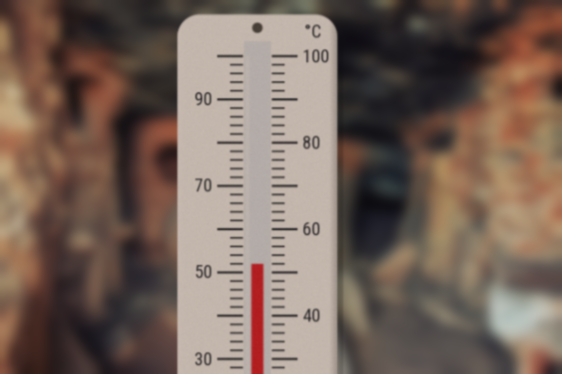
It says 52 °C
